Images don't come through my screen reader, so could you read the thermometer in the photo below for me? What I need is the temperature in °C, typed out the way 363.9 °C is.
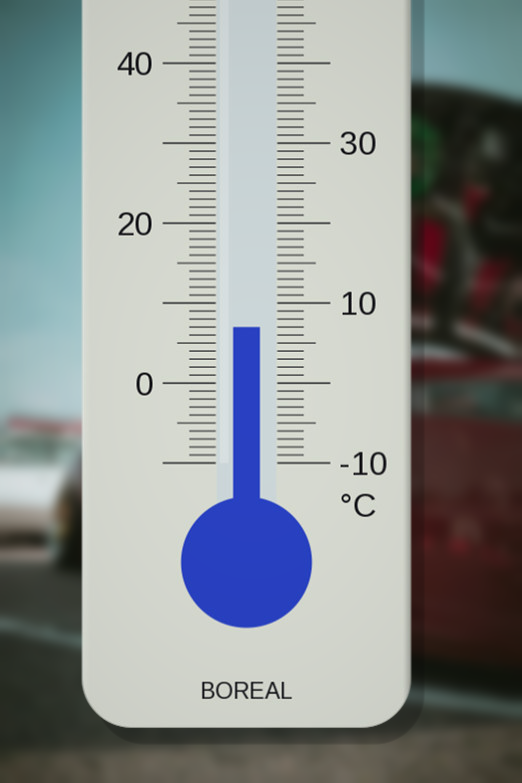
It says 7 °C
